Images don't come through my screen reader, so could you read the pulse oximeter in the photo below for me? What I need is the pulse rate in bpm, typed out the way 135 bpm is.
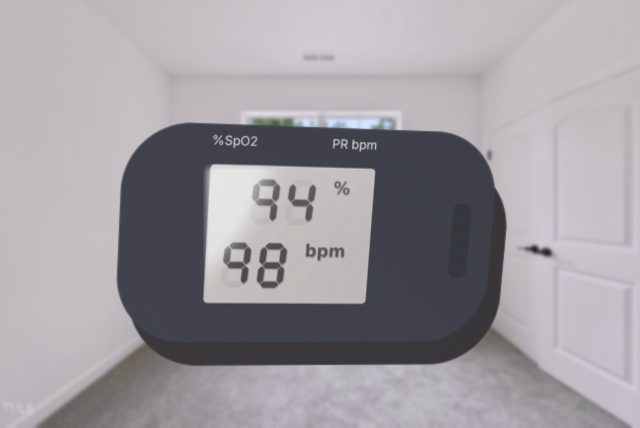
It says 98 bpm
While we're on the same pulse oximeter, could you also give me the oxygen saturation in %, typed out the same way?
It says 94 %
